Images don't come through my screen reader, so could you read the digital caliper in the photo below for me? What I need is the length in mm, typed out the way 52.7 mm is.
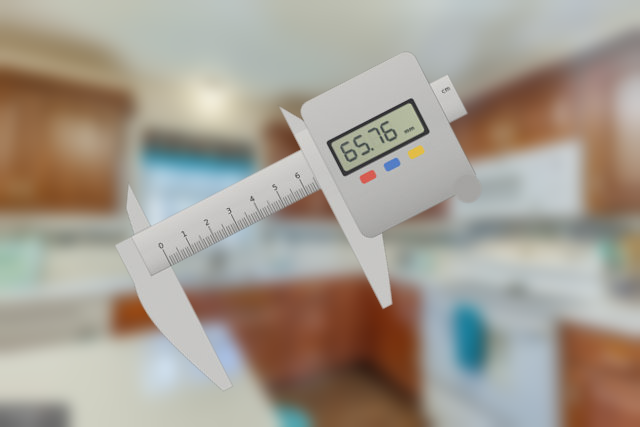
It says 65.76 mm
